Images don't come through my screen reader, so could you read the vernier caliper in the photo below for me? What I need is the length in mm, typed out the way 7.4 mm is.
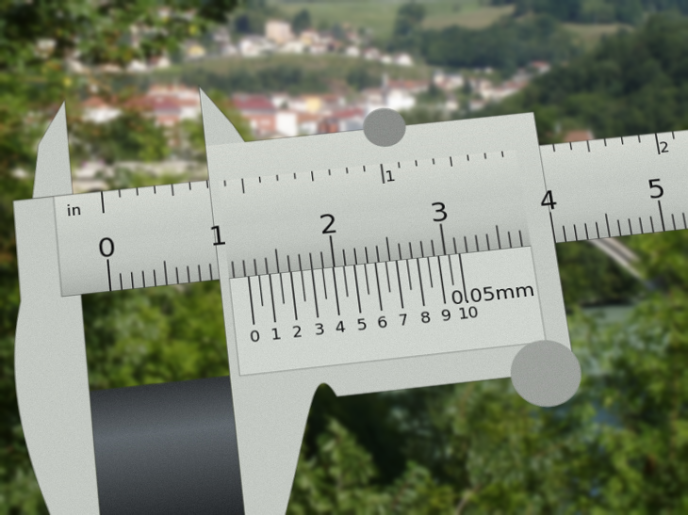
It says 12.3 mm
